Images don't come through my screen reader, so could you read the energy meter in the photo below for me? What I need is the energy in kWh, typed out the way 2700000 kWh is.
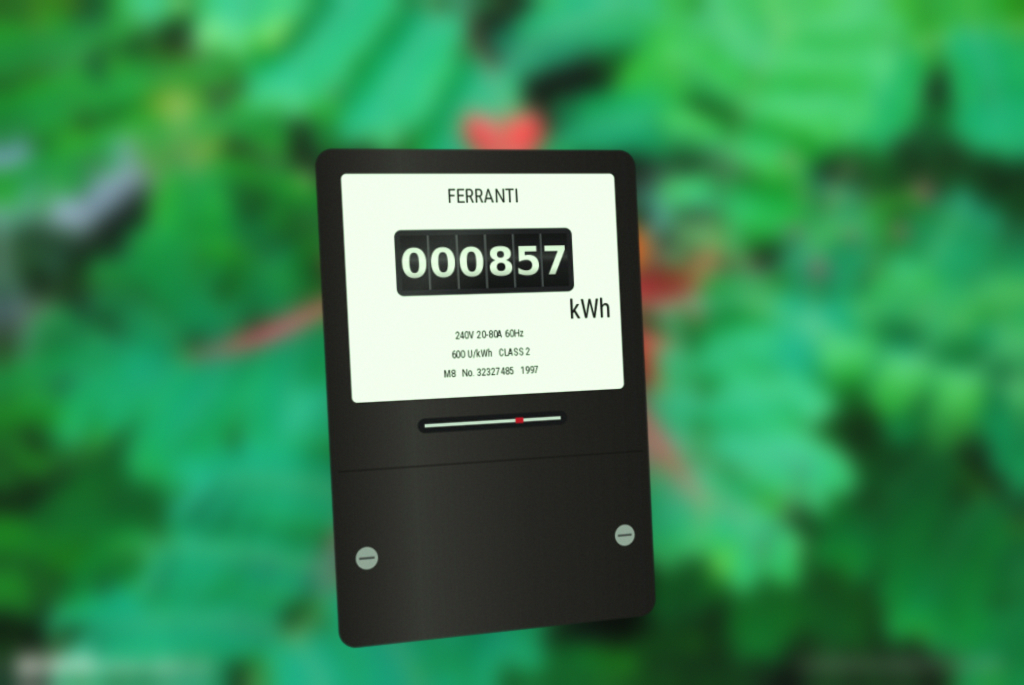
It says 857 kWh
